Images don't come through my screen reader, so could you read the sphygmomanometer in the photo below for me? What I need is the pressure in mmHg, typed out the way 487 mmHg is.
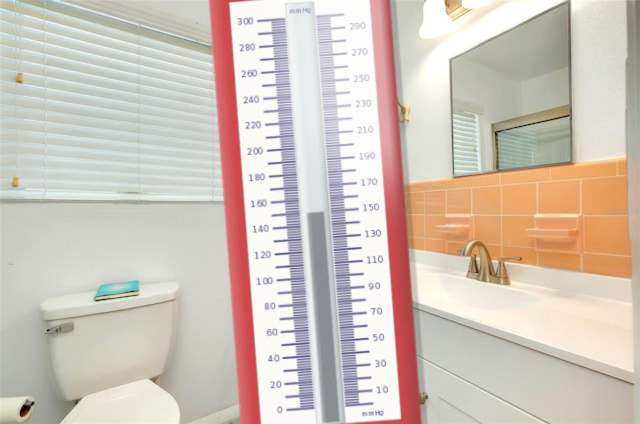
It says 150 mmHg
